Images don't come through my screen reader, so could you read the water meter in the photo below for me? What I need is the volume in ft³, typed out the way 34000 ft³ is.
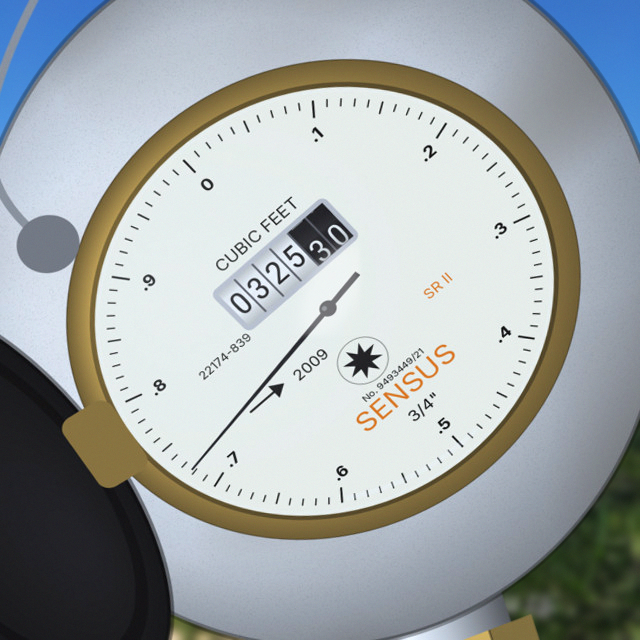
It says 32529.72 ft³
